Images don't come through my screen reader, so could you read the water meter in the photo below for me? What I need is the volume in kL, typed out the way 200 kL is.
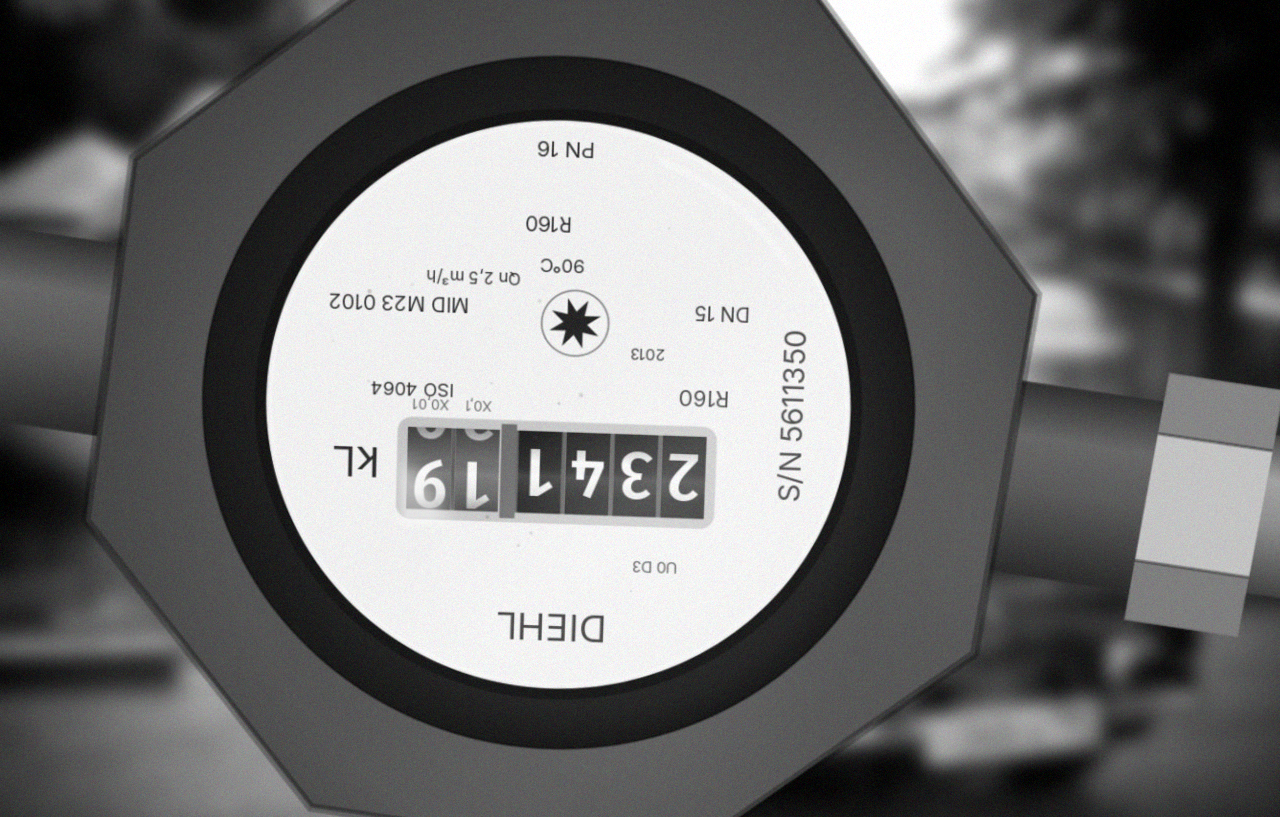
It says 2341.19 kL
